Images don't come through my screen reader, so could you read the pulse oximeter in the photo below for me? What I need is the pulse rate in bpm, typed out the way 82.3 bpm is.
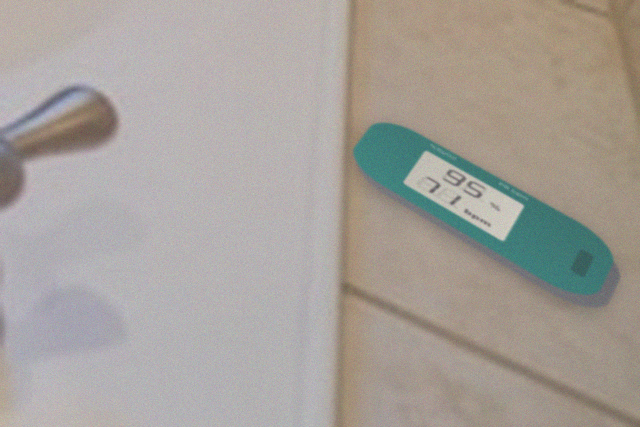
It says 71 bpm
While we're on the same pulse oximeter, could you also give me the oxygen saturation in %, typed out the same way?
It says 95 %
